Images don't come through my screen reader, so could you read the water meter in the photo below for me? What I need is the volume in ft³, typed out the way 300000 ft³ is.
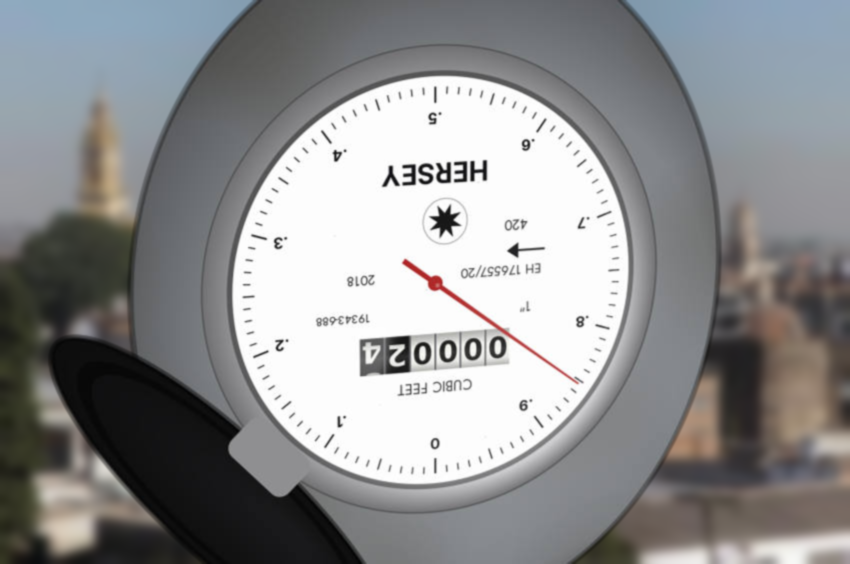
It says 23.85 ft³
